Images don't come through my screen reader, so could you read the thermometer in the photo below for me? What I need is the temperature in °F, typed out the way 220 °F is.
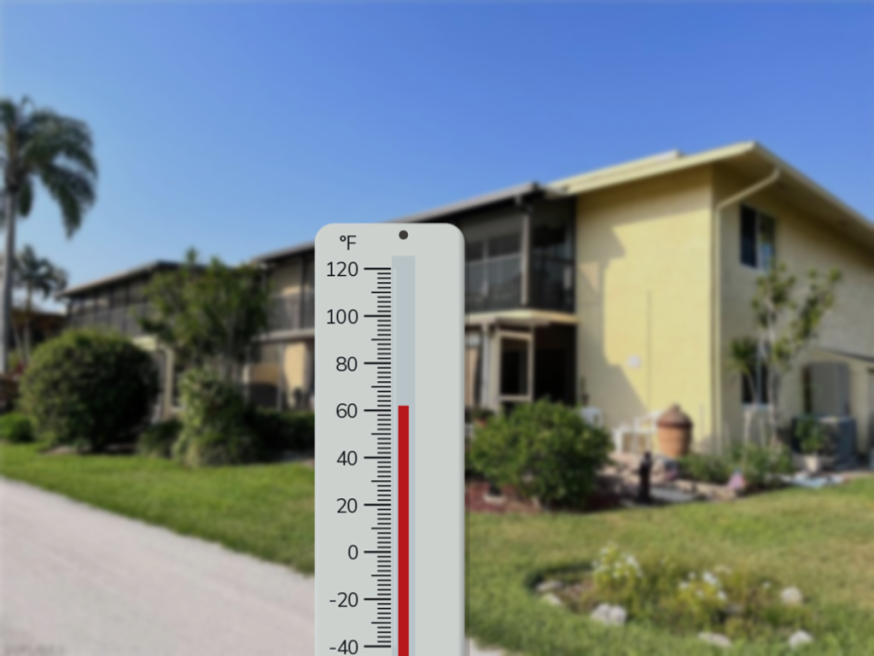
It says 62 °F
